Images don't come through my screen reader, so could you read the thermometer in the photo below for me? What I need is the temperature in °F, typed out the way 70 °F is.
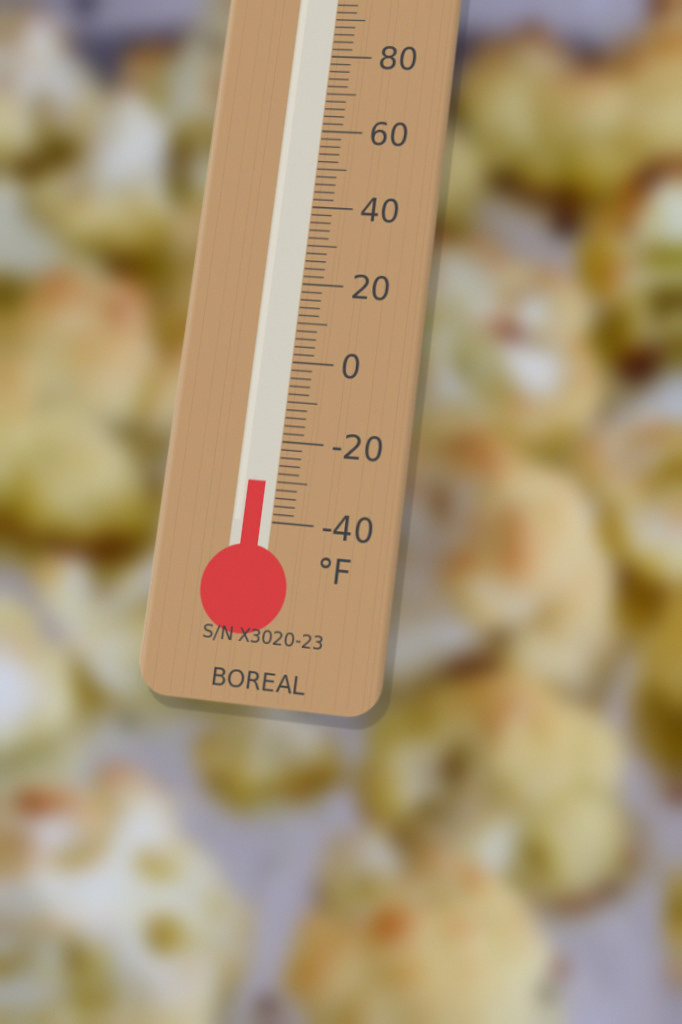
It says -30 °F
